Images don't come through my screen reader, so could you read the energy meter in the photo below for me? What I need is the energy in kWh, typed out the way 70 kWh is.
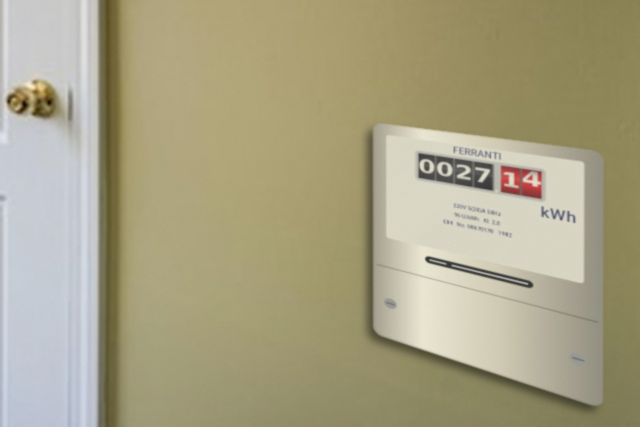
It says 27.14 kWh
